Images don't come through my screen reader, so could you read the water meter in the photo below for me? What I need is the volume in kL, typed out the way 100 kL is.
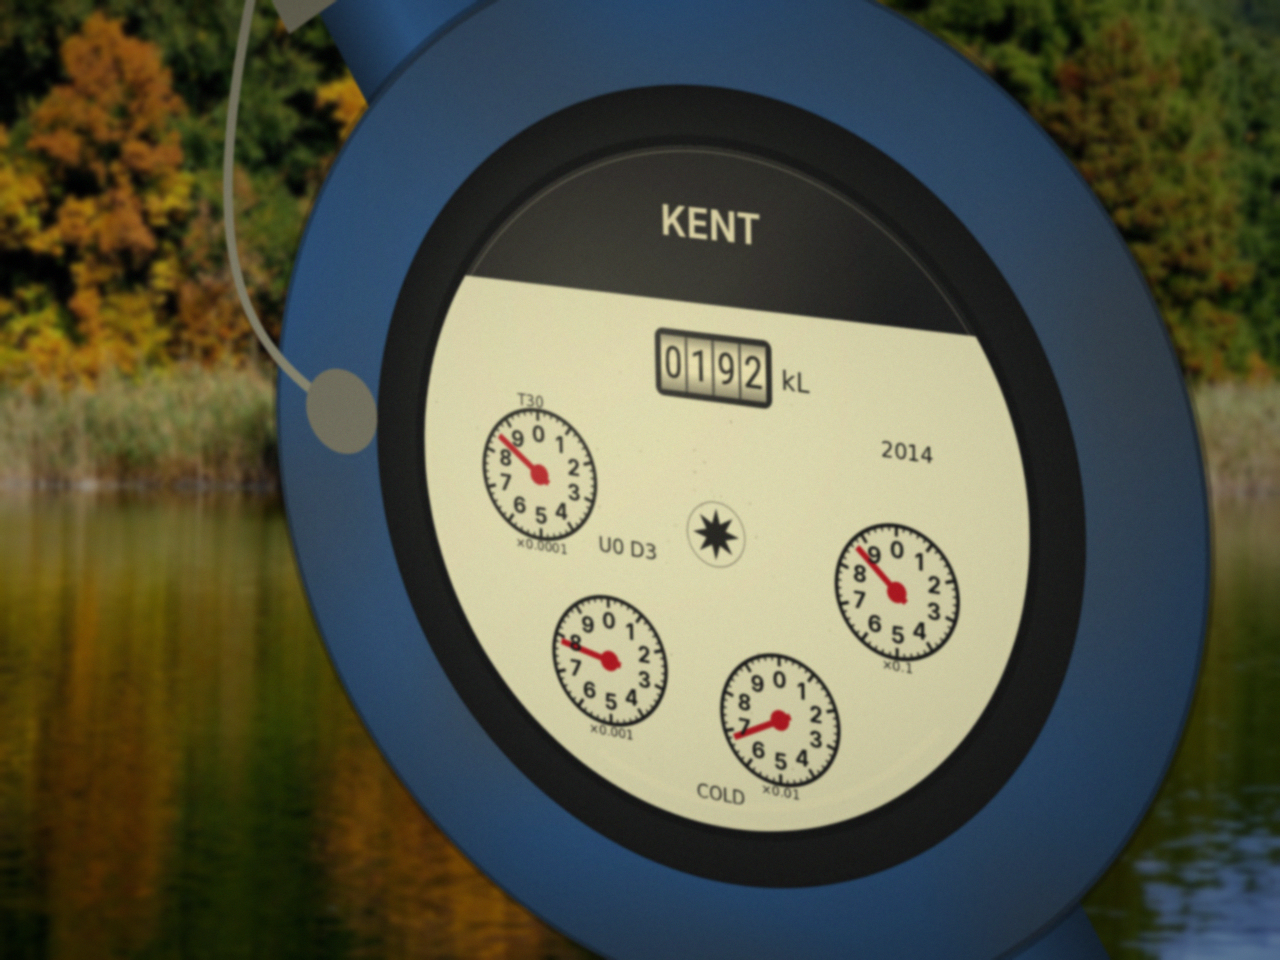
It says 192.8678 kL
